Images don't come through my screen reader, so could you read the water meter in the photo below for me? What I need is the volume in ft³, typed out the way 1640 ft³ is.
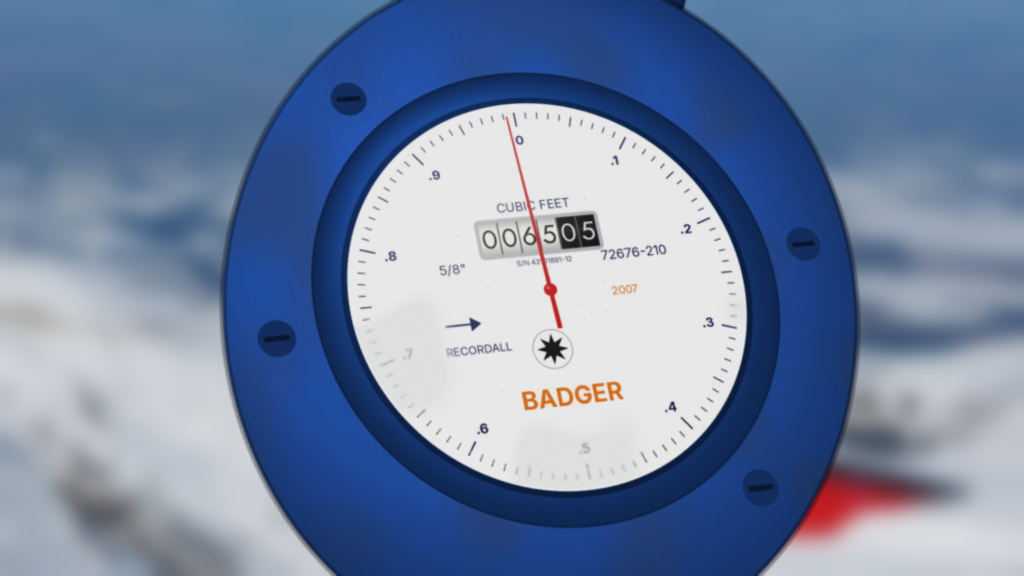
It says 6504.99 ft³
